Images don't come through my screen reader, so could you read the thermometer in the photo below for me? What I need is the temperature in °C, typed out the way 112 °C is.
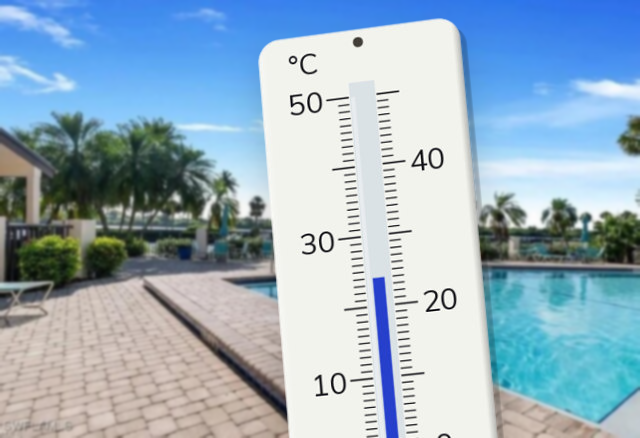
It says 24 °C
